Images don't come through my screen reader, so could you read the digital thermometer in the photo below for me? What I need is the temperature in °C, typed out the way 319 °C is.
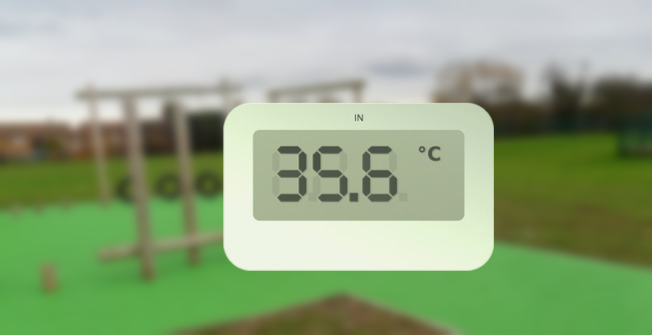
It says 35.6 °C
